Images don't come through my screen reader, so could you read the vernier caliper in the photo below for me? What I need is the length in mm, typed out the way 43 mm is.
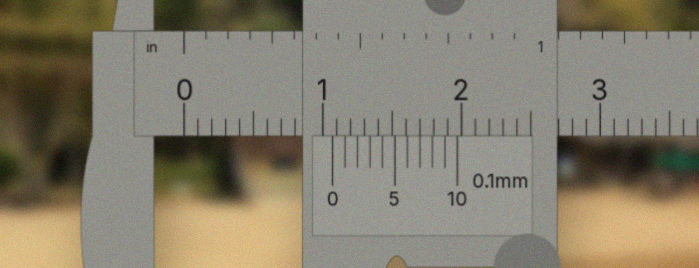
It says 10.7 mm
